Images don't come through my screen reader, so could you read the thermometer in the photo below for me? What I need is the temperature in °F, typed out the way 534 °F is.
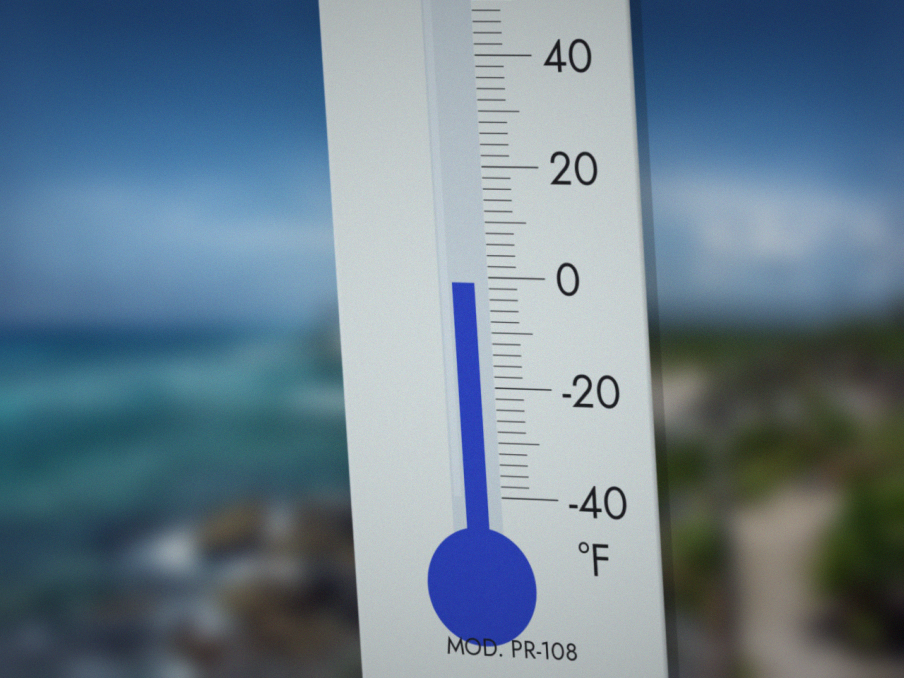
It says -1 °F
